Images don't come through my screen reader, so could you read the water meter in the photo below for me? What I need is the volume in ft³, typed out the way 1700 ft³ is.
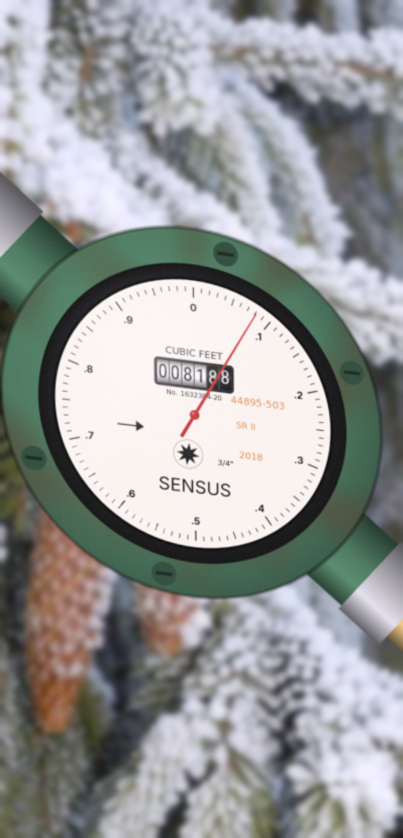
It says 8188.08 ft³
